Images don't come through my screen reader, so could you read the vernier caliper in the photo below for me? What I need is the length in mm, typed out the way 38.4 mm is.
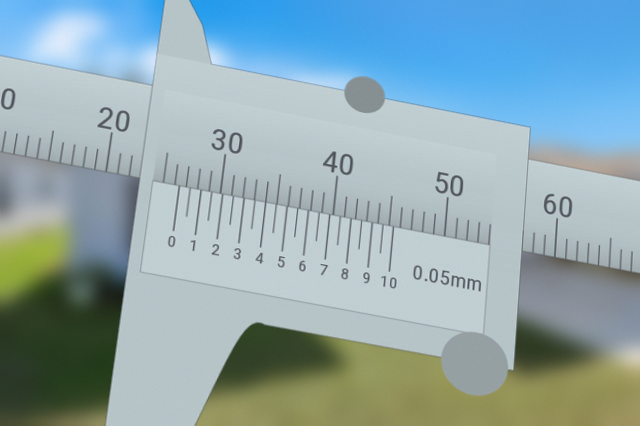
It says 26.4 mm
